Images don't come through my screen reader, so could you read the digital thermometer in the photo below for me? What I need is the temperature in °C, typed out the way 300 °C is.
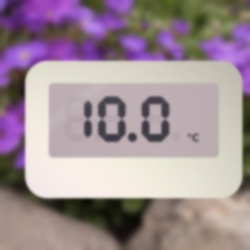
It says 10.0 °C
